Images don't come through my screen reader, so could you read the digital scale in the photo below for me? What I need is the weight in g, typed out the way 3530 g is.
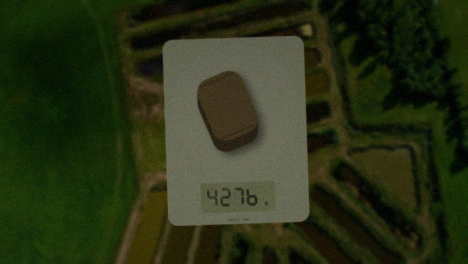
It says 4276 g
